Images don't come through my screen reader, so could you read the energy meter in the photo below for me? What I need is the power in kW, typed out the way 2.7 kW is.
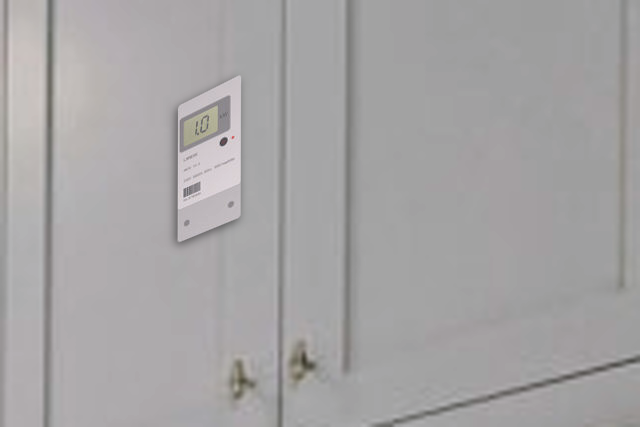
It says 1.0 kW
